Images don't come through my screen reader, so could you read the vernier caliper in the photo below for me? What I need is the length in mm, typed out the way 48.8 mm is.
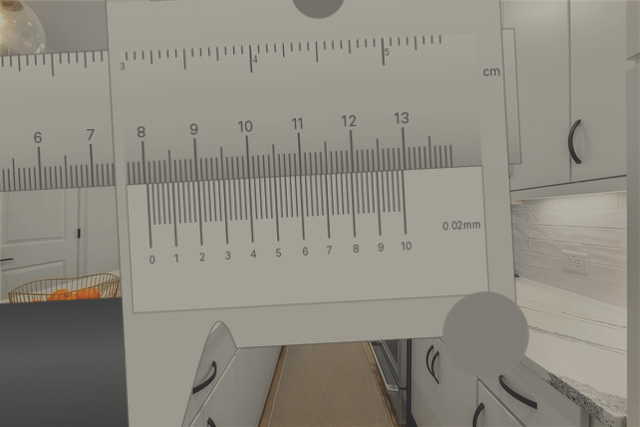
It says 80.5 mm
